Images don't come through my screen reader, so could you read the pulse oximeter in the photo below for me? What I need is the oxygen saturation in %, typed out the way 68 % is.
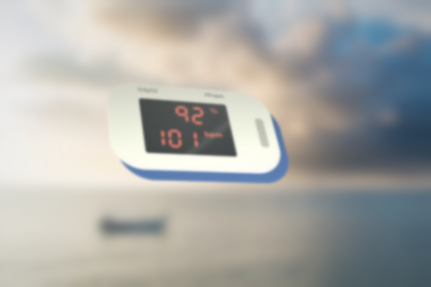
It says 92 %
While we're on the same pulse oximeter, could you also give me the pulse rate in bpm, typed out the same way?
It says 101 bpm
